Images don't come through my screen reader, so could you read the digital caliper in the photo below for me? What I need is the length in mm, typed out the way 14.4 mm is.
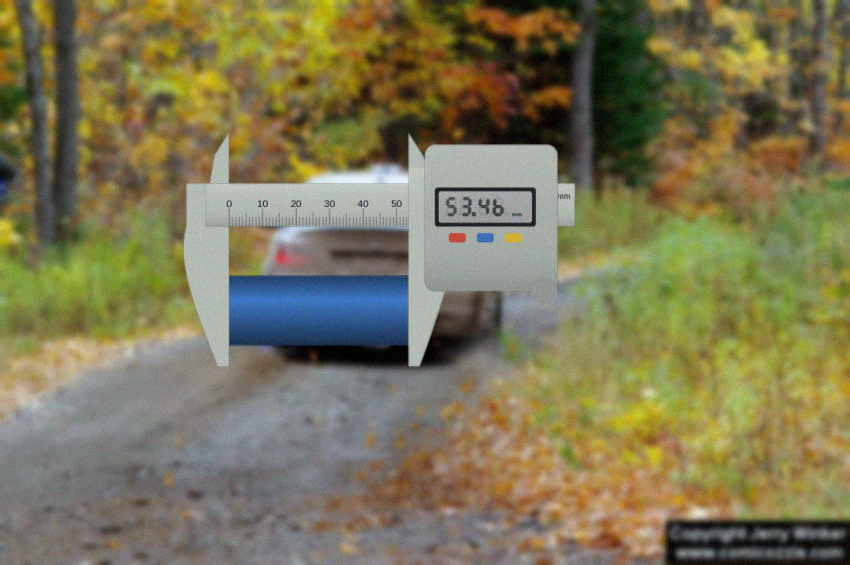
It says 53.46 mm
